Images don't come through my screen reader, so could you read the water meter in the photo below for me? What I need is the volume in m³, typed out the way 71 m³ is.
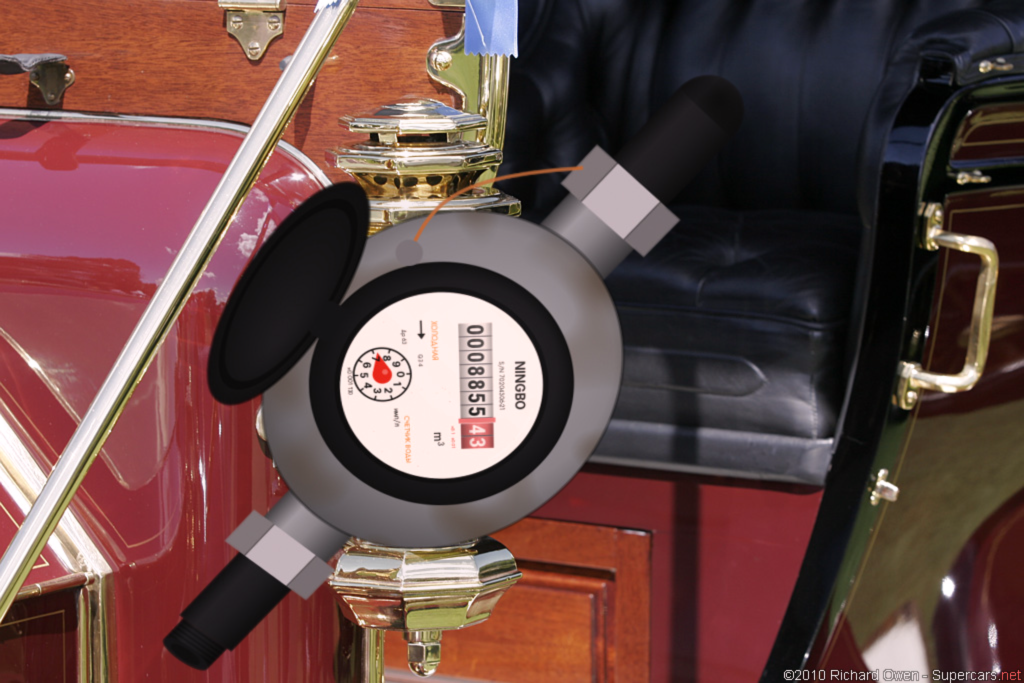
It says 8855.437 m³
